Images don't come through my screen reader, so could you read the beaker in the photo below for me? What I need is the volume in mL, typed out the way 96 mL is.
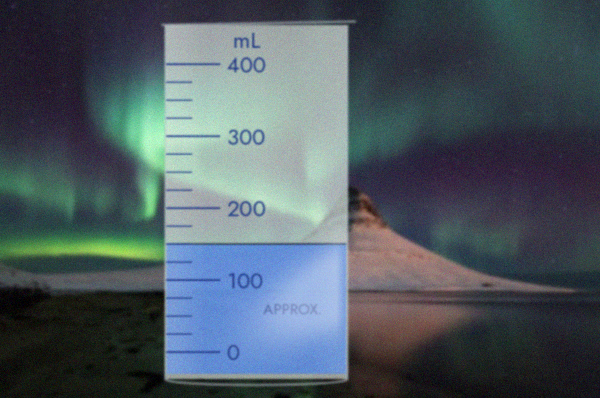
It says 150 mL
